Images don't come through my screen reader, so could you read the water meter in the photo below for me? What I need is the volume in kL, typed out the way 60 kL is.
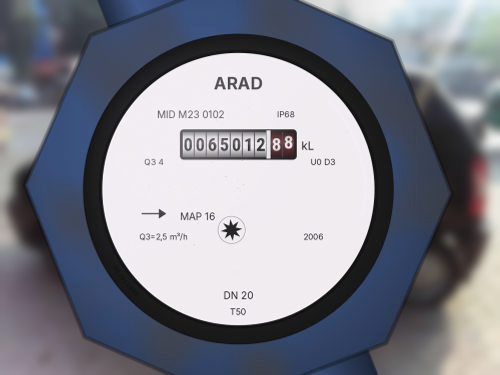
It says 65012.88 kL
